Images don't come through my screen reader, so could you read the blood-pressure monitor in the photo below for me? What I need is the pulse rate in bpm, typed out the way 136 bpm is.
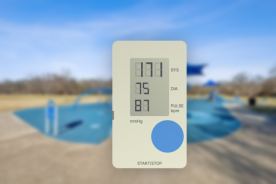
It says 87 bpm
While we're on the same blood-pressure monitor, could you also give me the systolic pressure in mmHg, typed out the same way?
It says 171 mmHg
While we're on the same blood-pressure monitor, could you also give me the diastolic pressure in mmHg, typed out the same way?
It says 75 mmHg
